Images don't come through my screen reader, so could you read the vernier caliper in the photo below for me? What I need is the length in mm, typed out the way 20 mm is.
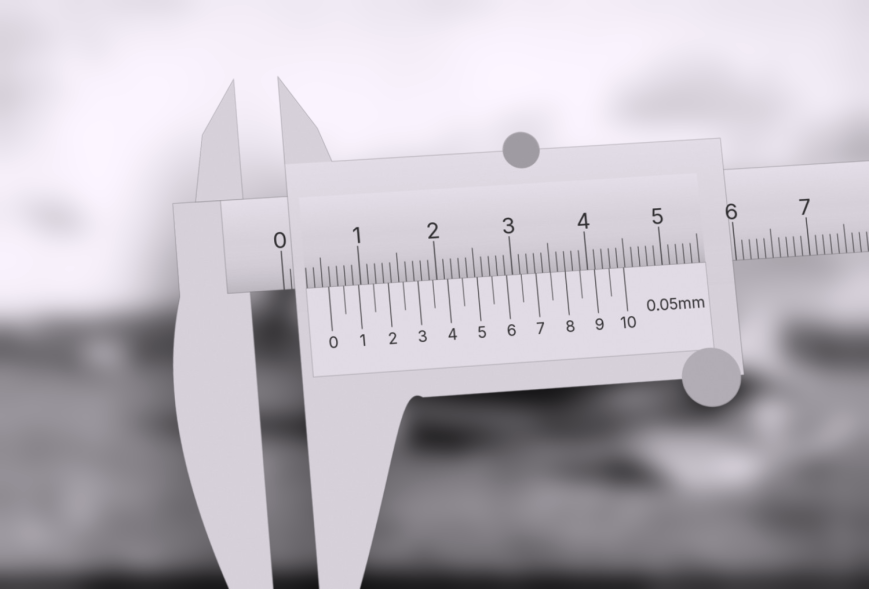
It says 5.8 mm
